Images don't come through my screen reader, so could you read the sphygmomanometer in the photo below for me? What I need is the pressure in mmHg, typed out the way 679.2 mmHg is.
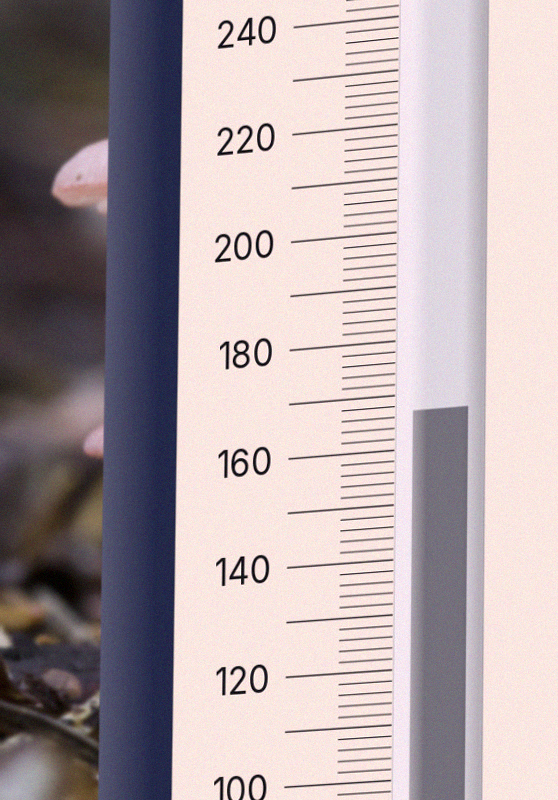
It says 167 mmHg
